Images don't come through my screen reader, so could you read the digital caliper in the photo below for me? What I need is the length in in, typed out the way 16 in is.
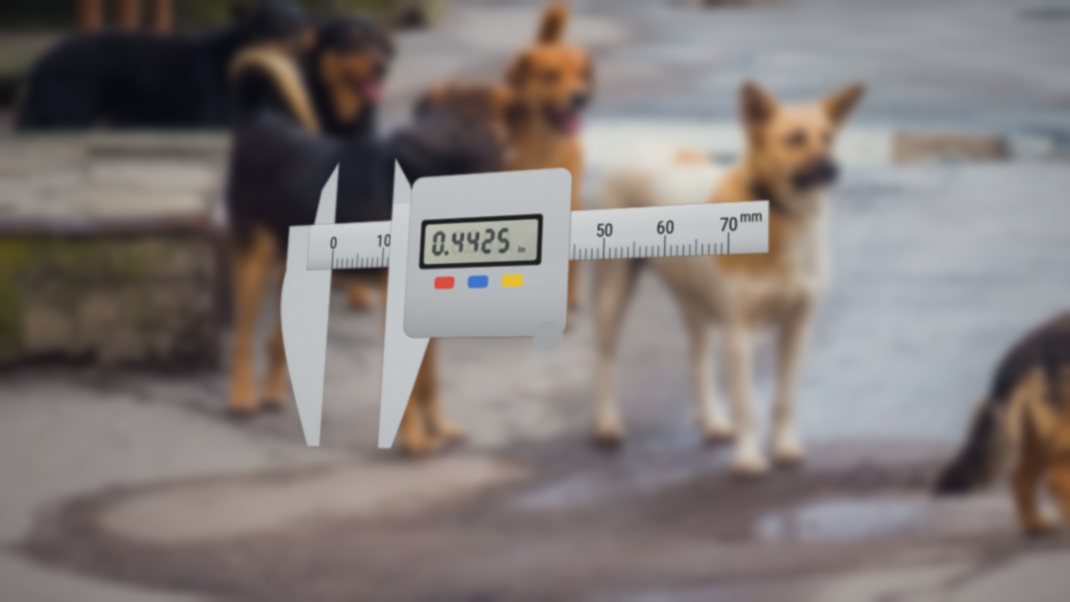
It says 0.4425 in
